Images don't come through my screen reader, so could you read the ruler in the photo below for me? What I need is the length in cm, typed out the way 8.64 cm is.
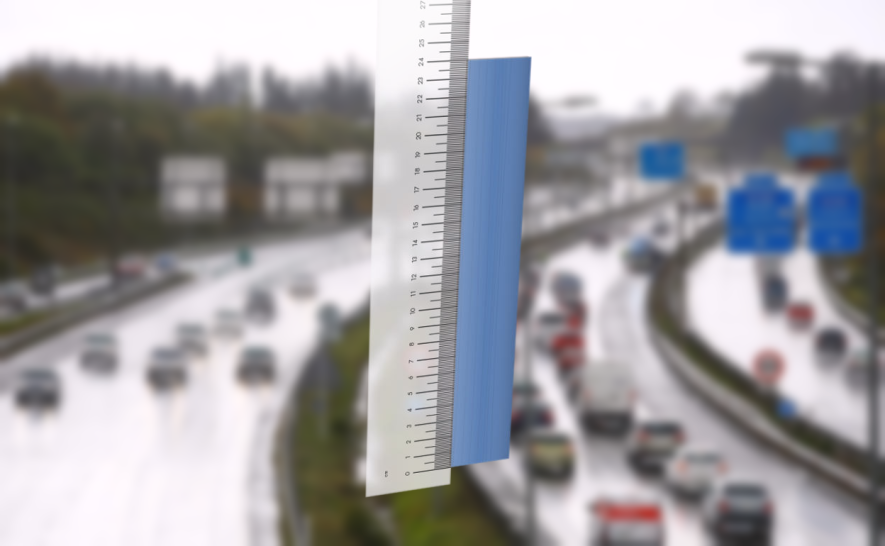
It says 24 cm
